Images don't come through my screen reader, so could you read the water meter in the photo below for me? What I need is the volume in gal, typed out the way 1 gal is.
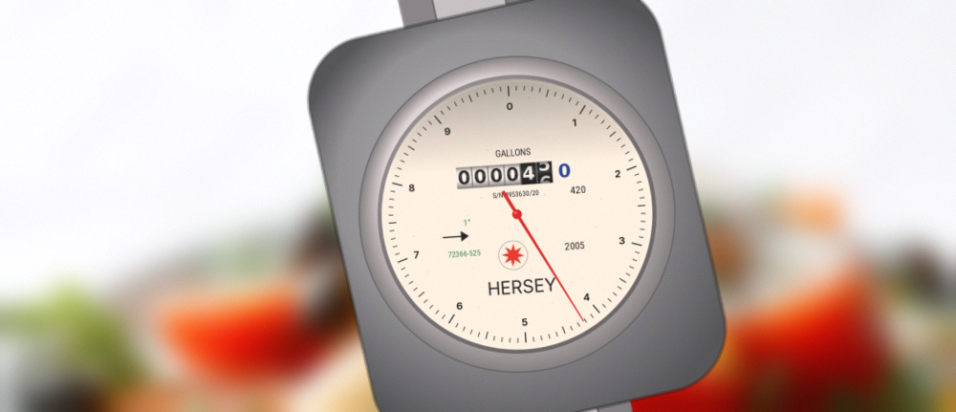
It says 454.2 gal
